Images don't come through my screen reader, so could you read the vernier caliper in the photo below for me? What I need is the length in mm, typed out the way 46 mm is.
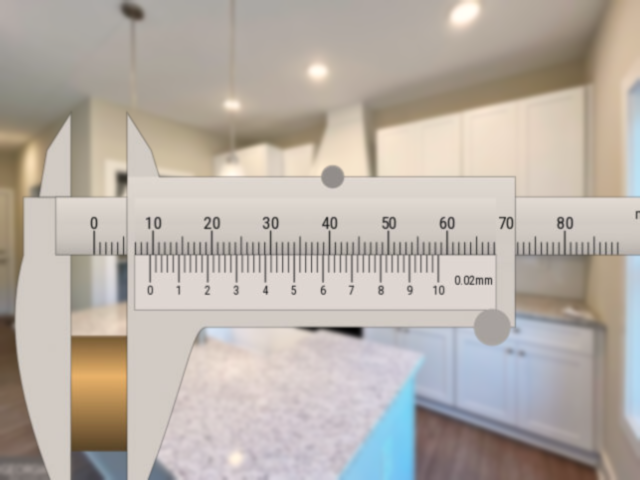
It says 9.5 mm
